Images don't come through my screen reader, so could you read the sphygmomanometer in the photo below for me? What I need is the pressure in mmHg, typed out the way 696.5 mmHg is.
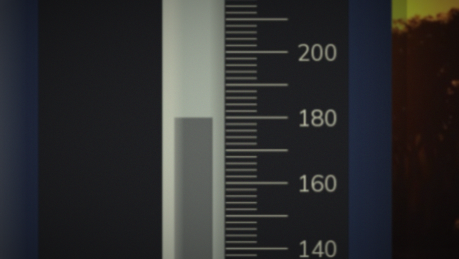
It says 180 mmHg
